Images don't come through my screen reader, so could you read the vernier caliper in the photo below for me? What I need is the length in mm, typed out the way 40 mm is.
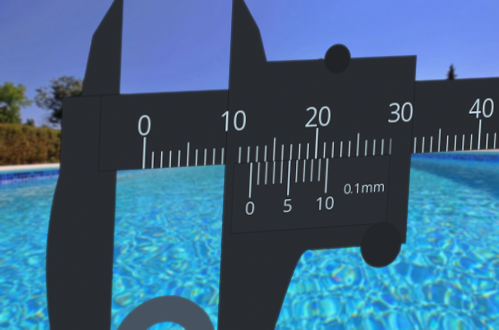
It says 12.4 mm
